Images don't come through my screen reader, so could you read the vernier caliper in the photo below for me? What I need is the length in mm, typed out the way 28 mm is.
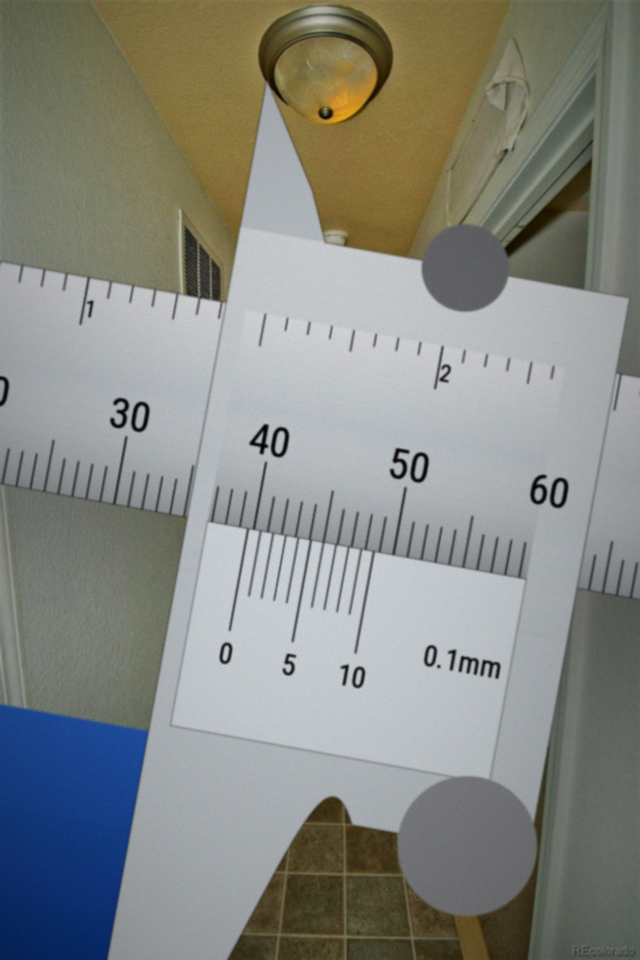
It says 39.6 mm
